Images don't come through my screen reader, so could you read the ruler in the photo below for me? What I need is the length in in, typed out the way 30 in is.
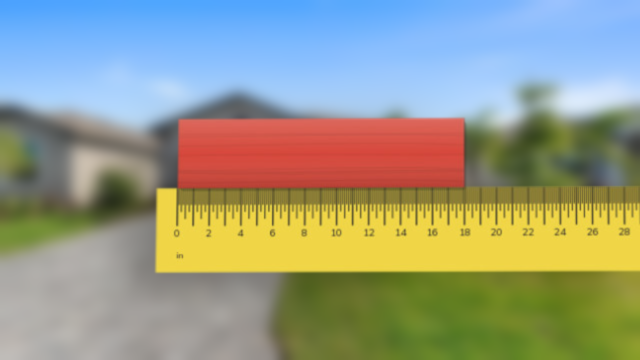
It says 18 in
